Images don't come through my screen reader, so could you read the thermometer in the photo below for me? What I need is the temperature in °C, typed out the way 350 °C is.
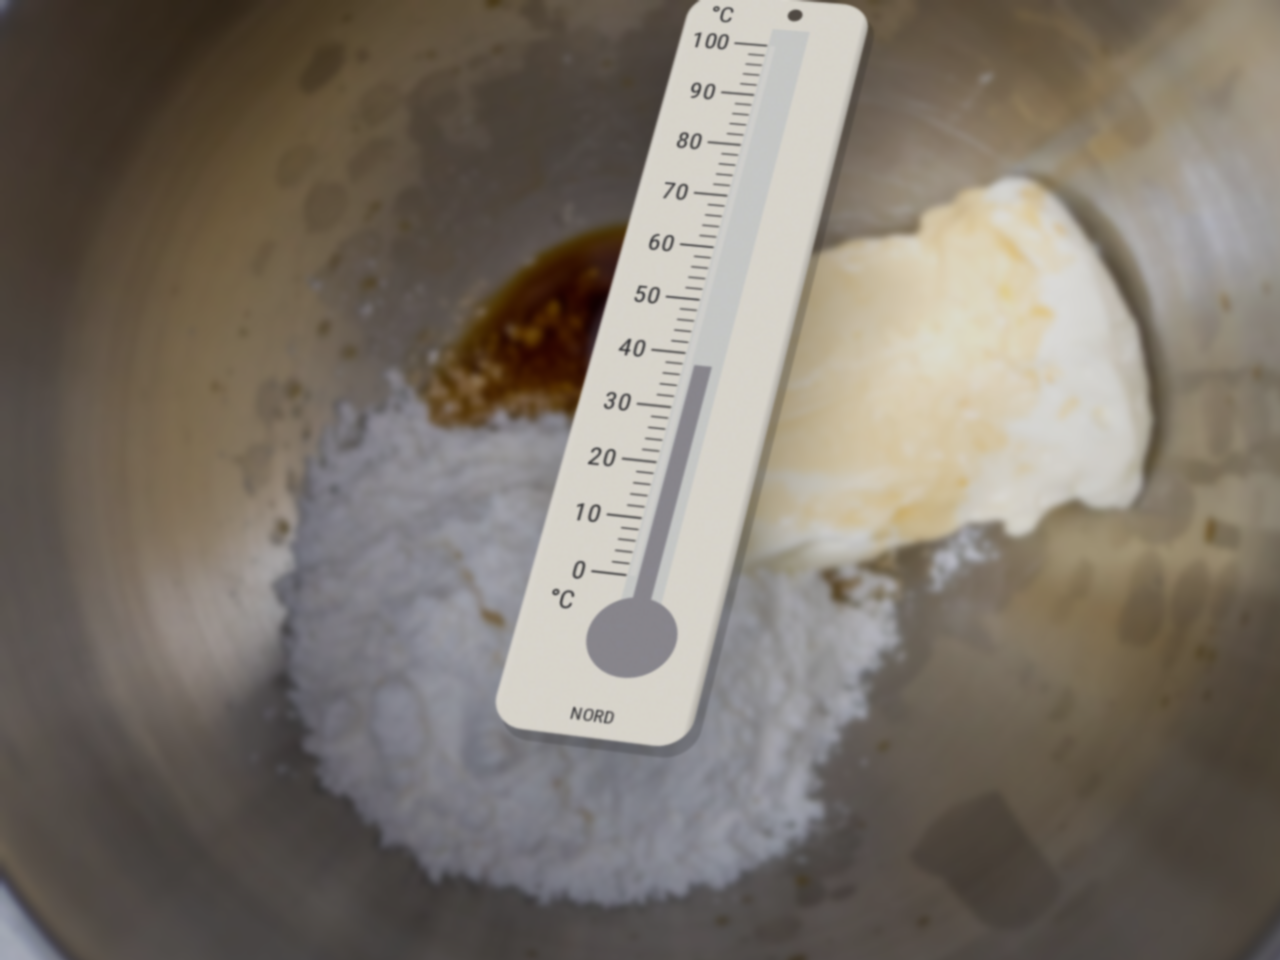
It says 38 °C
